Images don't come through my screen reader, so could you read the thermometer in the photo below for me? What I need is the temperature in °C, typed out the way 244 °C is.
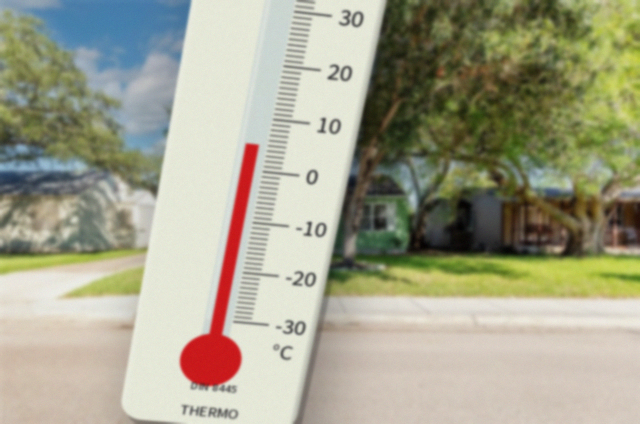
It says 5 °C
